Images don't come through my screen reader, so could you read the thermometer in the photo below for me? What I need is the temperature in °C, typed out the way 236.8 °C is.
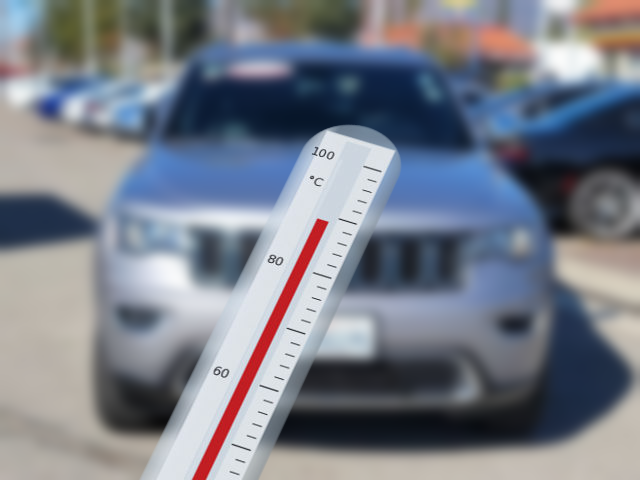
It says 89 °C
